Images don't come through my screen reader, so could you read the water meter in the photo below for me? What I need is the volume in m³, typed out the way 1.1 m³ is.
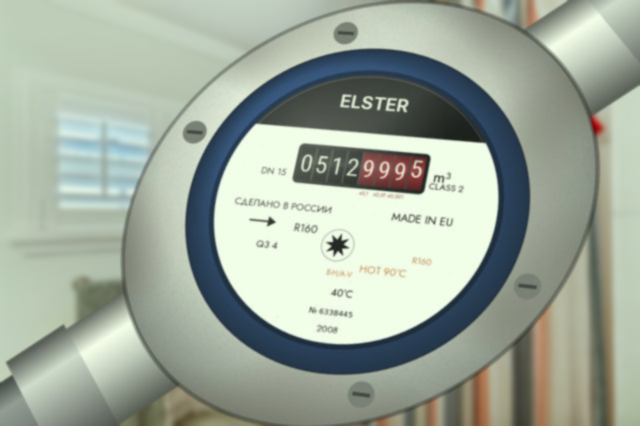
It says 512.9995 m³
